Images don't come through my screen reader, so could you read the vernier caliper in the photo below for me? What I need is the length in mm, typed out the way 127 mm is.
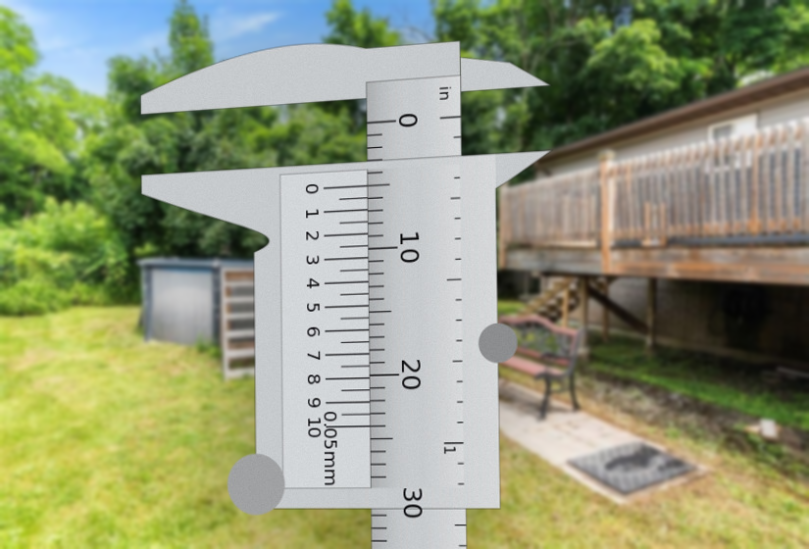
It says 5.0 mm
